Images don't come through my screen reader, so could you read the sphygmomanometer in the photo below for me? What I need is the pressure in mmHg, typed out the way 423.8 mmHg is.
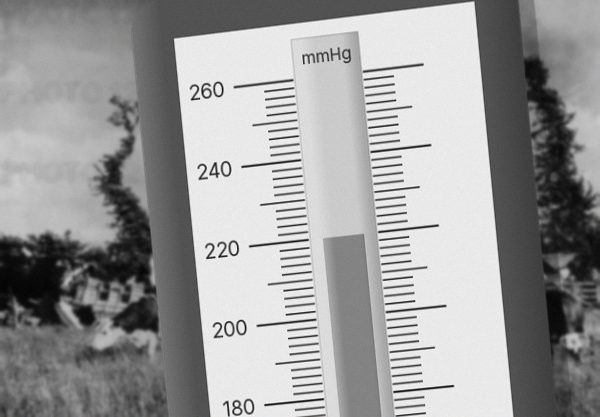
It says 220 mmHg
